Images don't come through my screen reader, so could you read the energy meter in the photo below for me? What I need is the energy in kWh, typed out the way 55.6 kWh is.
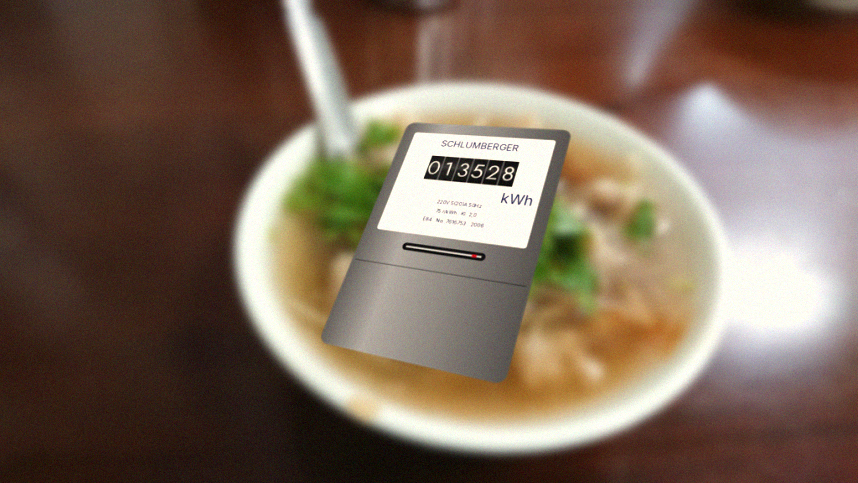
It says 13528 kWh
